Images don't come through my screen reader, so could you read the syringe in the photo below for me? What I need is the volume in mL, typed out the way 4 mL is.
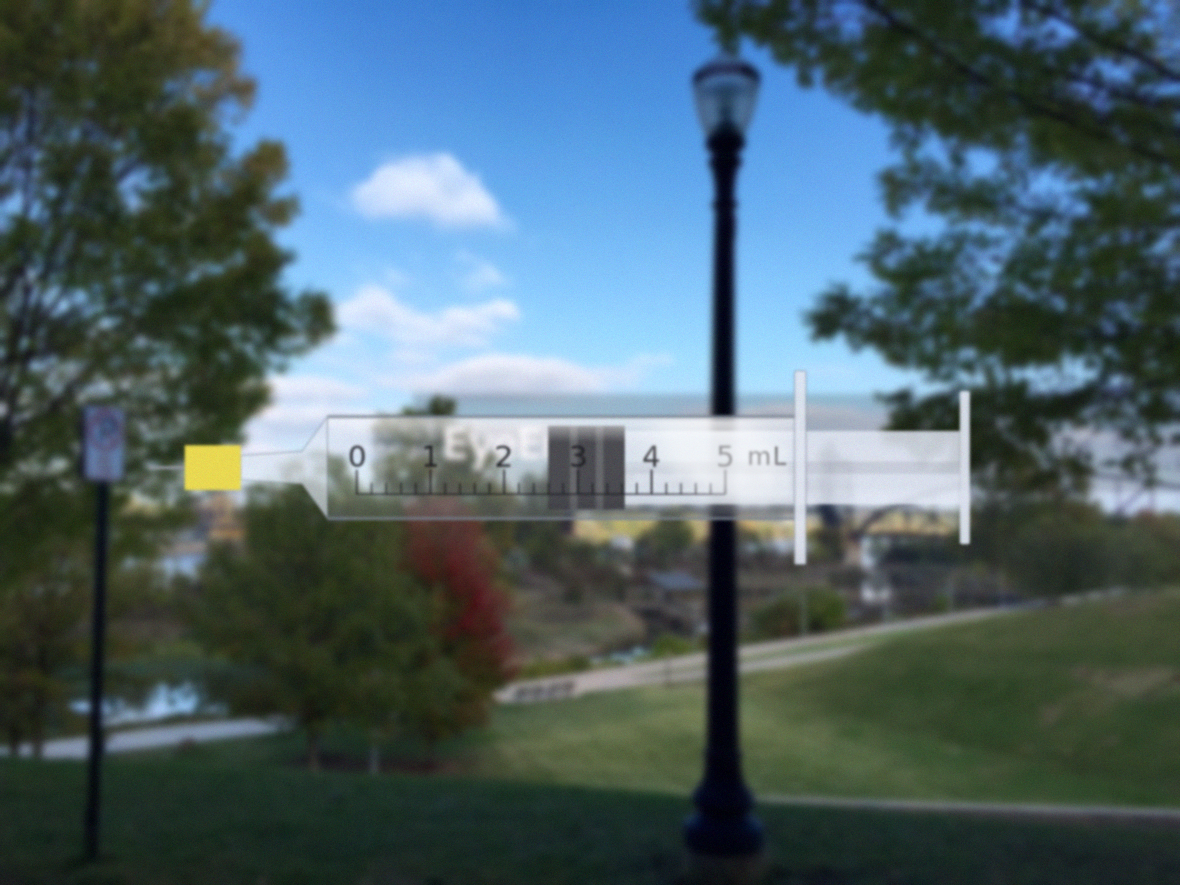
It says 2.6 mL
